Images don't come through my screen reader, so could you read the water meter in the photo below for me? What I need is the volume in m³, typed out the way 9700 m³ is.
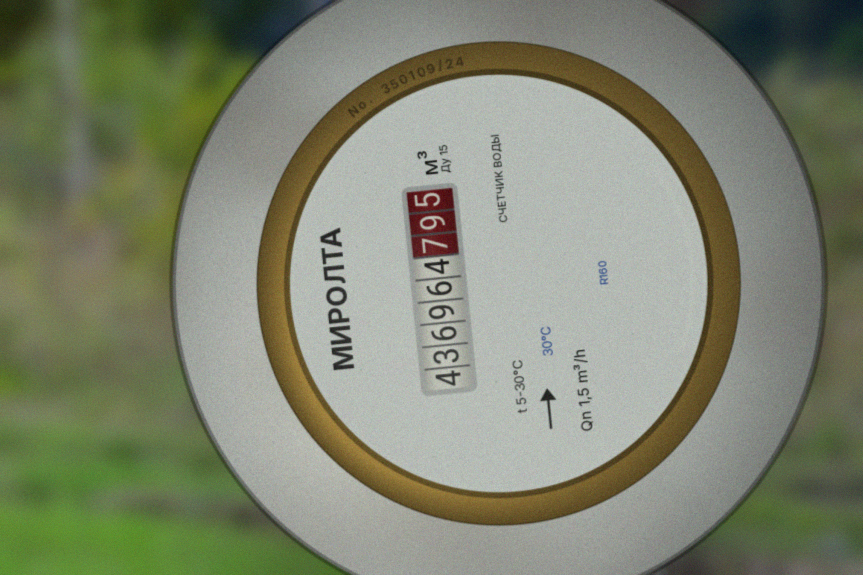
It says 436964.795 m³
